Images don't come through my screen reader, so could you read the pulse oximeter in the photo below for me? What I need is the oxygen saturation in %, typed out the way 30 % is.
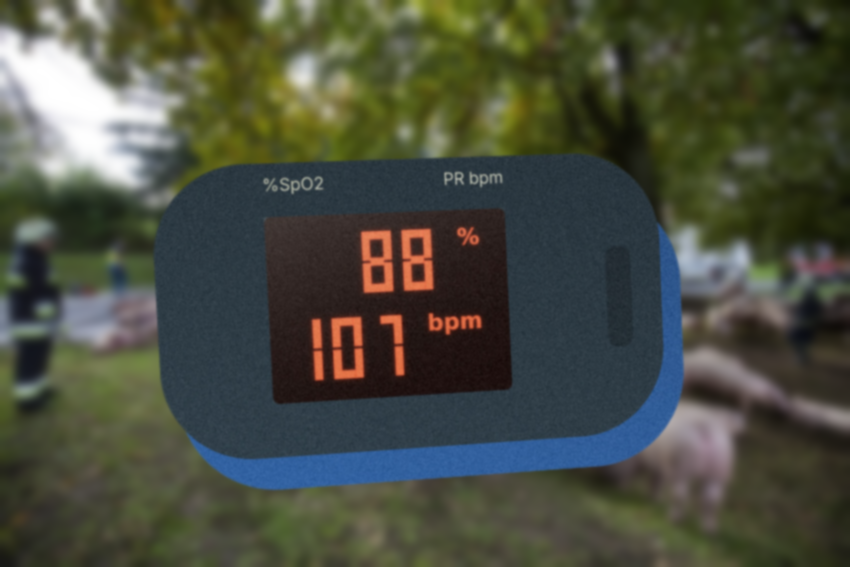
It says 88 %
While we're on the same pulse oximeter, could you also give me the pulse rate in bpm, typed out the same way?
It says 107 bpm
